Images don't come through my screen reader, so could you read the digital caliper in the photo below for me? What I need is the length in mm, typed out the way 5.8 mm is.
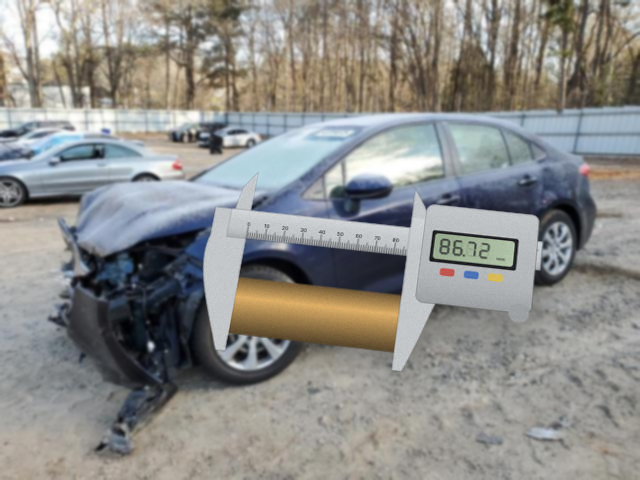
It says 86.72 mm
